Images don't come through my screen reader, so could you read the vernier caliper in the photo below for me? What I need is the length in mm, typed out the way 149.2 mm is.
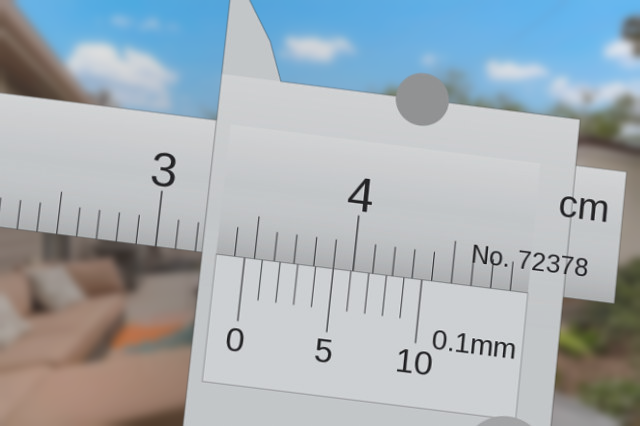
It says 34.5 mm
